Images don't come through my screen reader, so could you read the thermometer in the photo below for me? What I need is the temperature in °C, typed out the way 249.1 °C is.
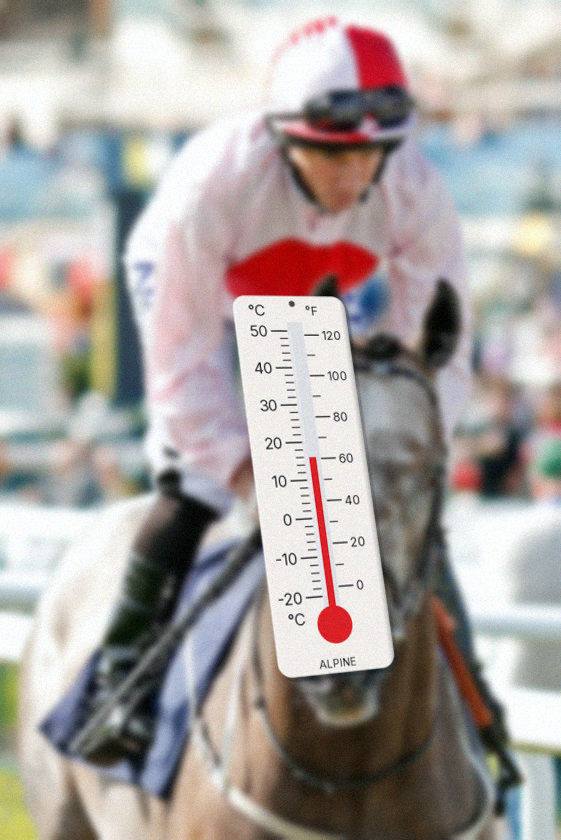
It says 16 °C
